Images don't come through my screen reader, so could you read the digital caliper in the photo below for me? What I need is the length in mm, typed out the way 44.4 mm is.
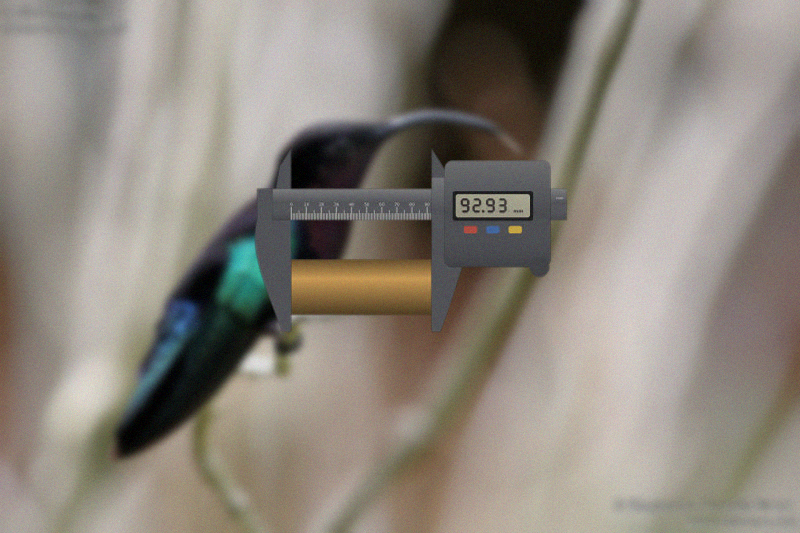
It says 92.93 mm
